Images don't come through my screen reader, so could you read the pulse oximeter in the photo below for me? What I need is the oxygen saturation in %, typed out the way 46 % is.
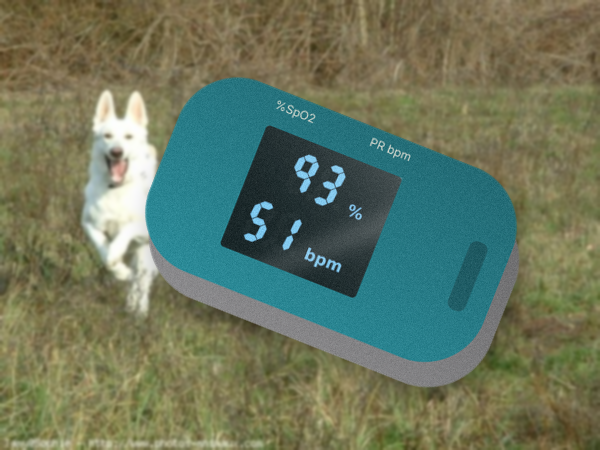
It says 93 %
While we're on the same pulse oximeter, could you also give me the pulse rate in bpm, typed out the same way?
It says 51 bpm
